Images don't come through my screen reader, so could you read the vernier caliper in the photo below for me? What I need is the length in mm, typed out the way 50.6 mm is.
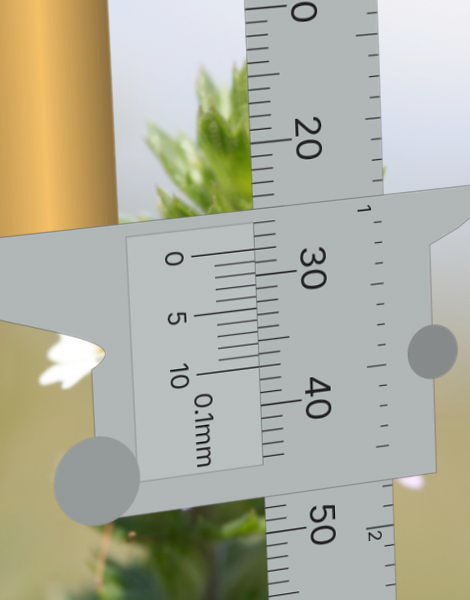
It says 28.0 mm
